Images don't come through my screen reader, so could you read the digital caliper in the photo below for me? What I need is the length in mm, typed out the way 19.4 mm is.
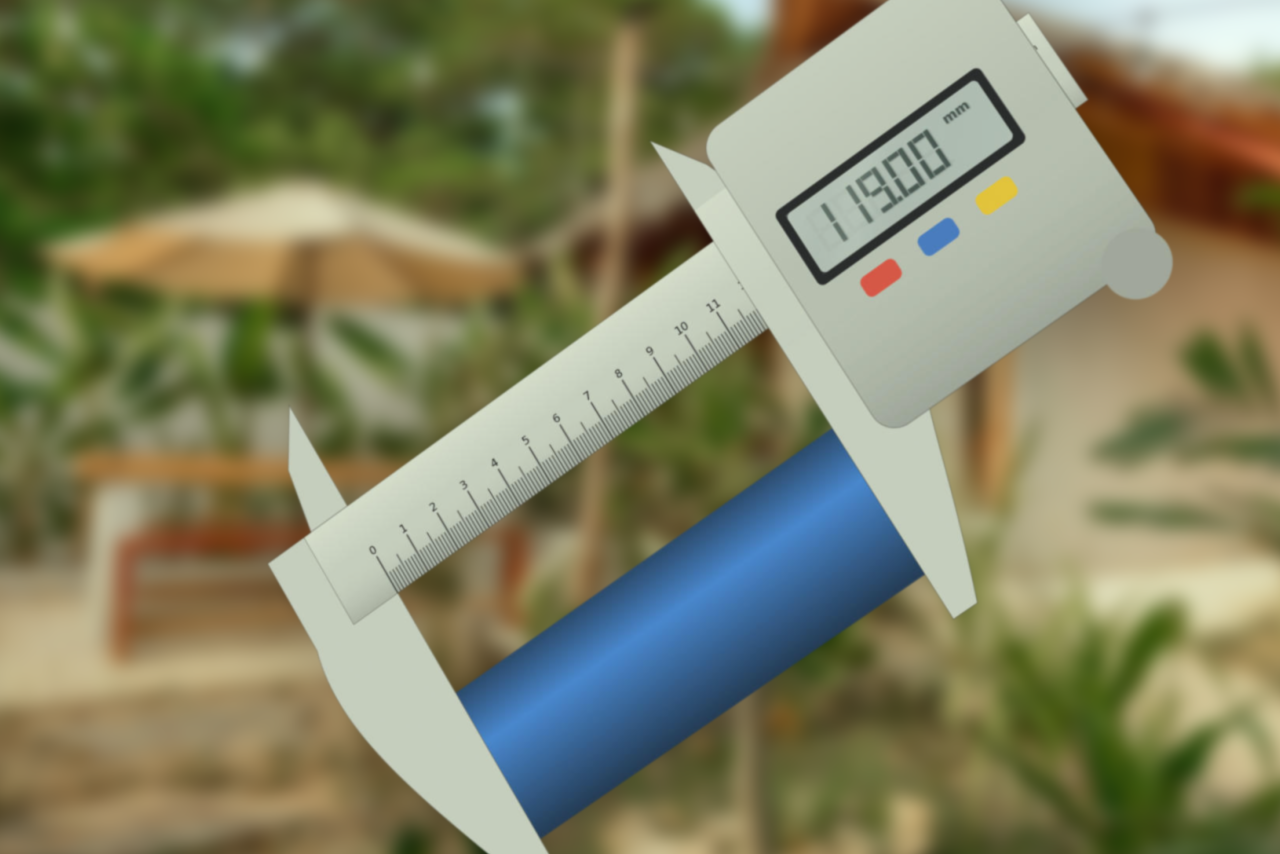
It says 119.00 mm
